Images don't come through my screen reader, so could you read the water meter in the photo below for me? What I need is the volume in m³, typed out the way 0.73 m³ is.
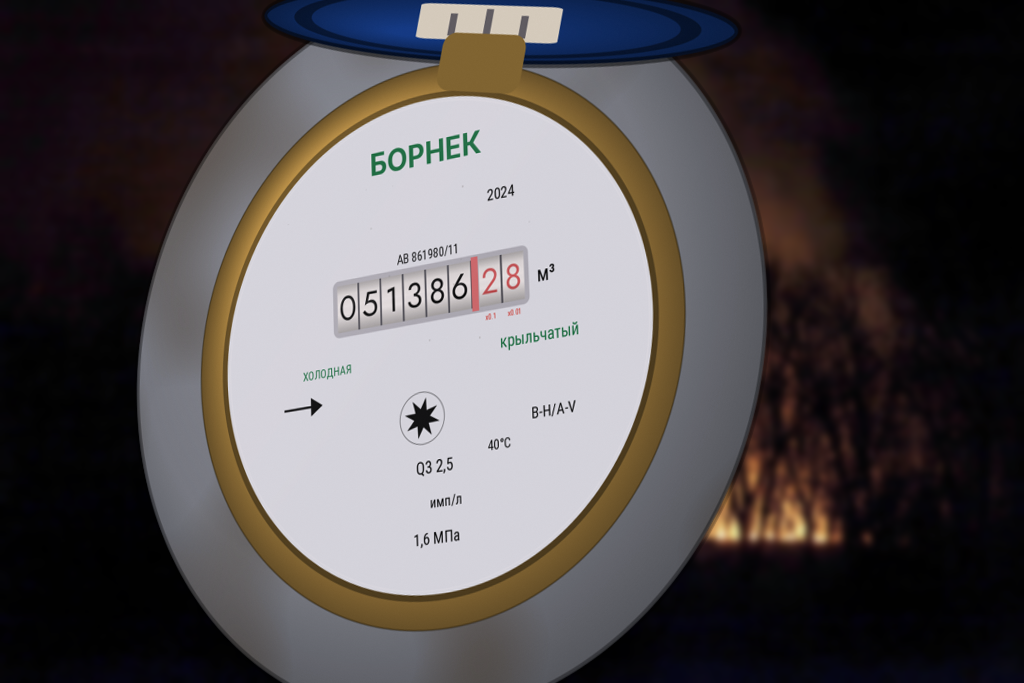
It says 51386.28 m³
